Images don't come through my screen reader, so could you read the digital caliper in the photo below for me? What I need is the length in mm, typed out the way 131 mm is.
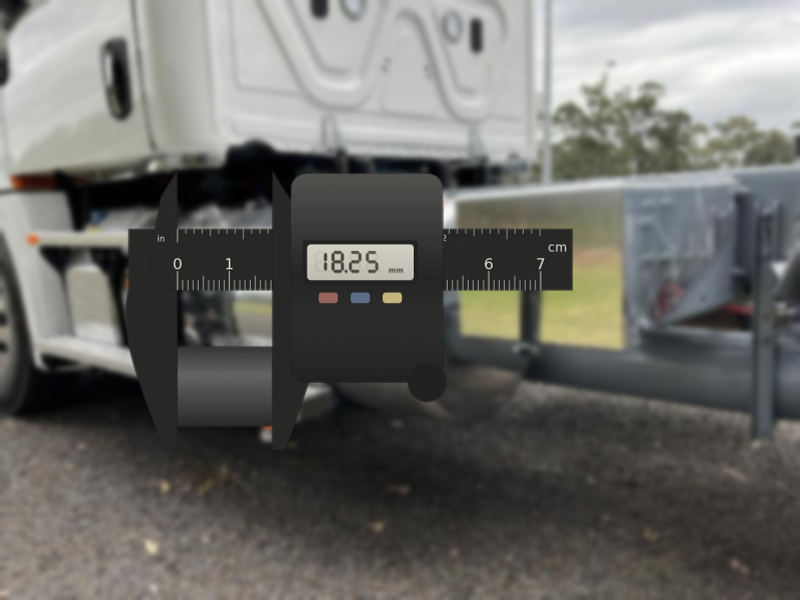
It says 18.25 mm
